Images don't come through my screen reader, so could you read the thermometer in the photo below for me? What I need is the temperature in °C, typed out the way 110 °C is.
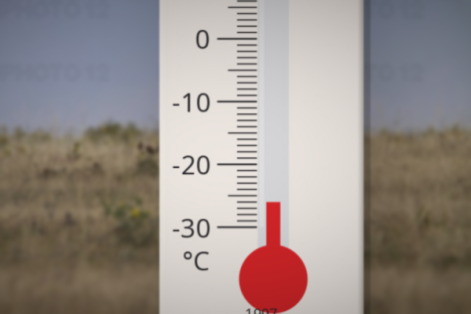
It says -26 °C
